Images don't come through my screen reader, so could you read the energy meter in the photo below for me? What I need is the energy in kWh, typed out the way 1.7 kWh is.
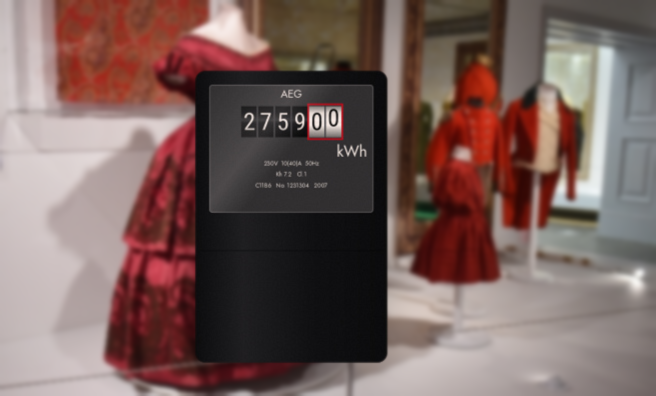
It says 2759.00 kWh
